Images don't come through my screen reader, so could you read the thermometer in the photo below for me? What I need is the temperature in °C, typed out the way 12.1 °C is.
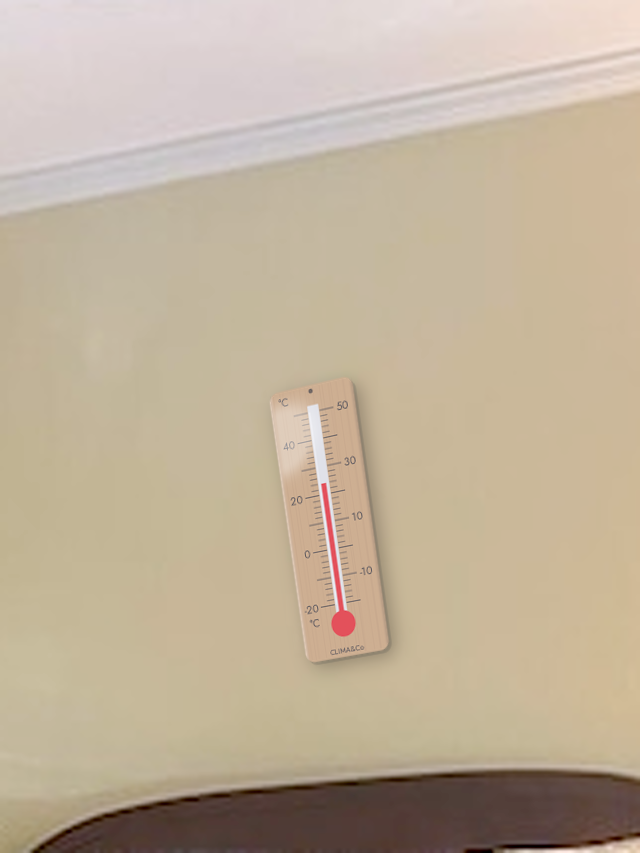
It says 24 °C
